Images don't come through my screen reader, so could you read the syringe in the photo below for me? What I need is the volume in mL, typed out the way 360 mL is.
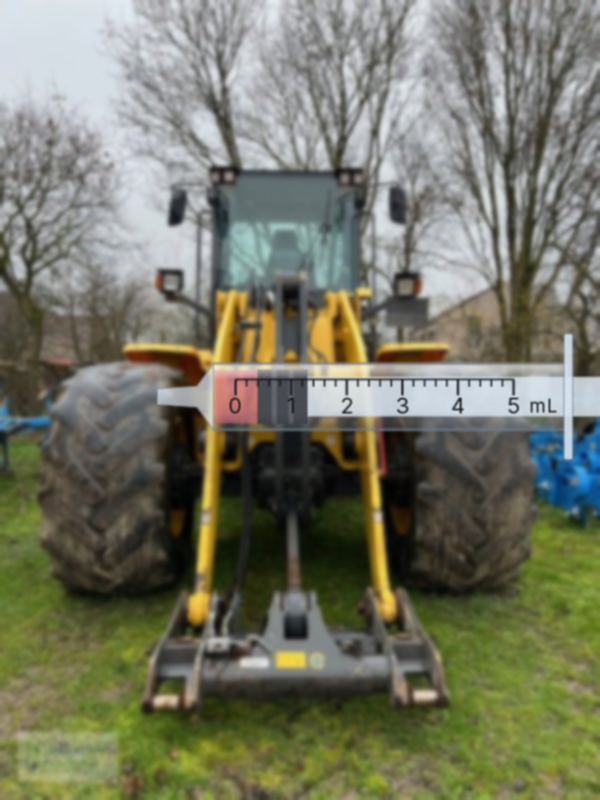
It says 0.4 mL
